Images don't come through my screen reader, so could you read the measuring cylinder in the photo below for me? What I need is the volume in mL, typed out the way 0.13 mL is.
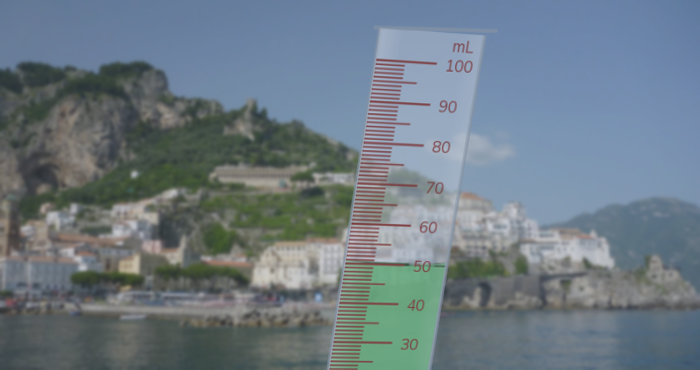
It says 50 mL
